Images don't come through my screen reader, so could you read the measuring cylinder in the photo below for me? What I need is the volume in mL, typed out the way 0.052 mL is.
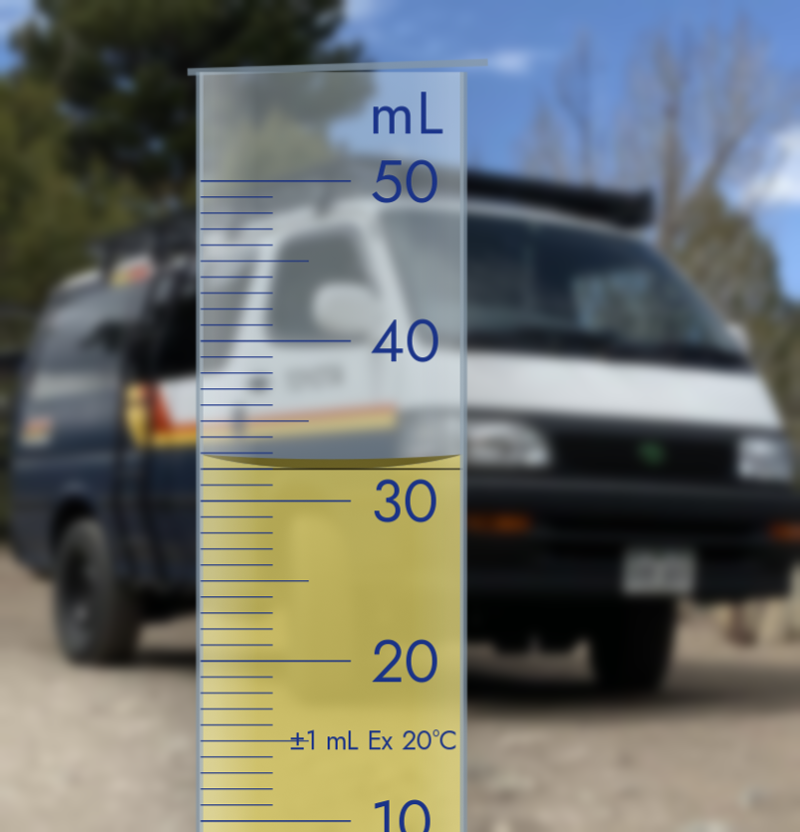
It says 32 mL
